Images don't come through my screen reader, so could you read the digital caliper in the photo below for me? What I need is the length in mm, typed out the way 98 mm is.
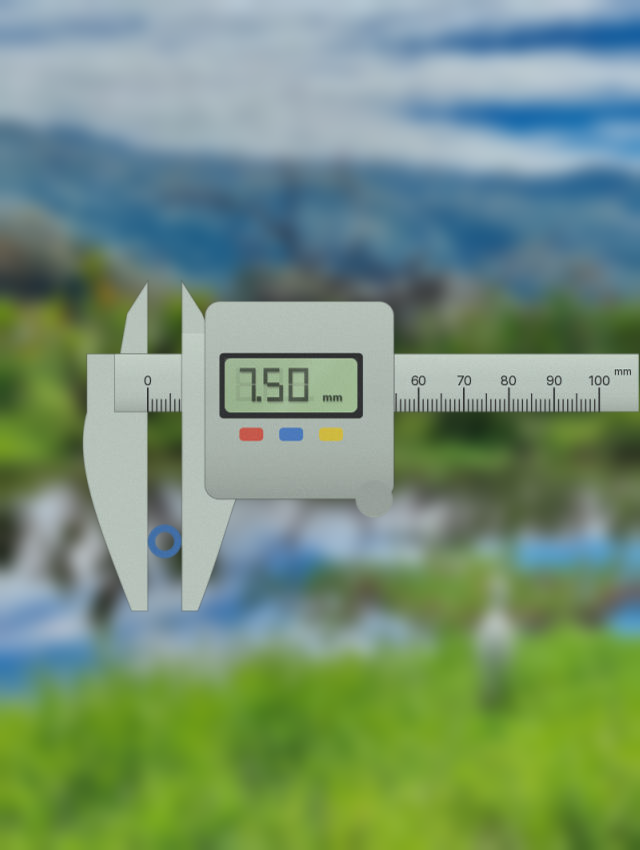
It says 7.50 mm
